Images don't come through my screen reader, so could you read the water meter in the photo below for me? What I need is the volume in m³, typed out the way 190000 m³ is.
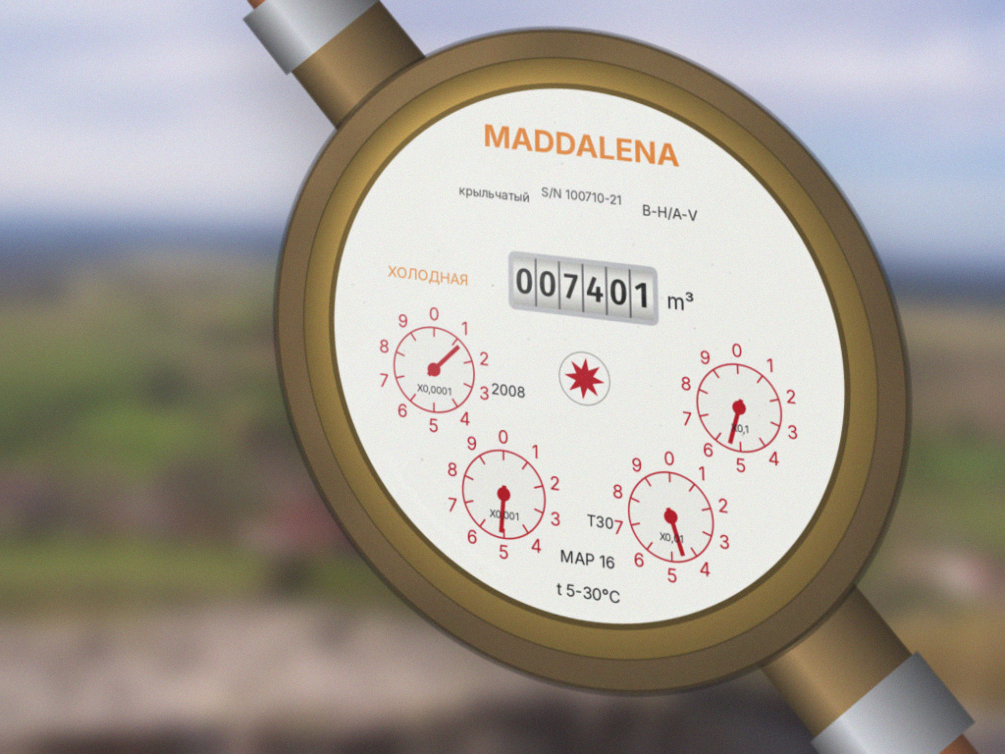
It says 7401.5451 m³
